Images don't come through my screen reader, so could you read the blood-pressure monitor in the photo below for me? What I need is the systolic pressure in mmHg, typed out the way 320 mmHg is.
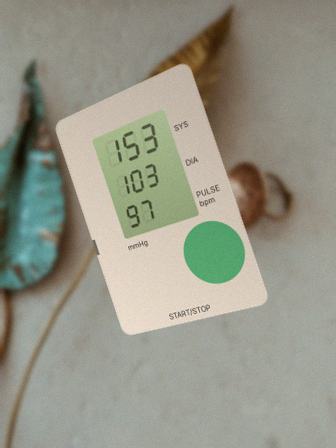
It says 153 mmHg
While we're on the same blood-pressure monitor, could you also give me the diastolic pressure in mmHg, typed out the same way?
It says 103 mmHg
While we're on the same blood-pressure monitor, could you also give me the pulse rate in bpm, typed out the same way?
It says 97 bpm
